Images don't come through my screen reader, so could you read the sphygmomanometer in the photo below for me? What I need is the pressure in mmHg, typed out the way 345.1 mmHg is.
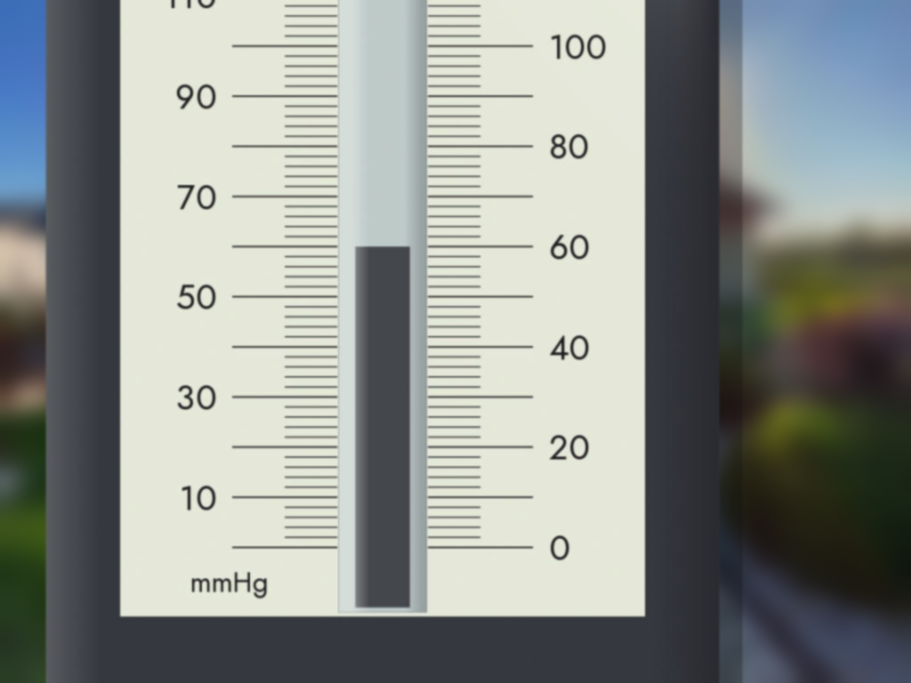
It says 60 mmHg
